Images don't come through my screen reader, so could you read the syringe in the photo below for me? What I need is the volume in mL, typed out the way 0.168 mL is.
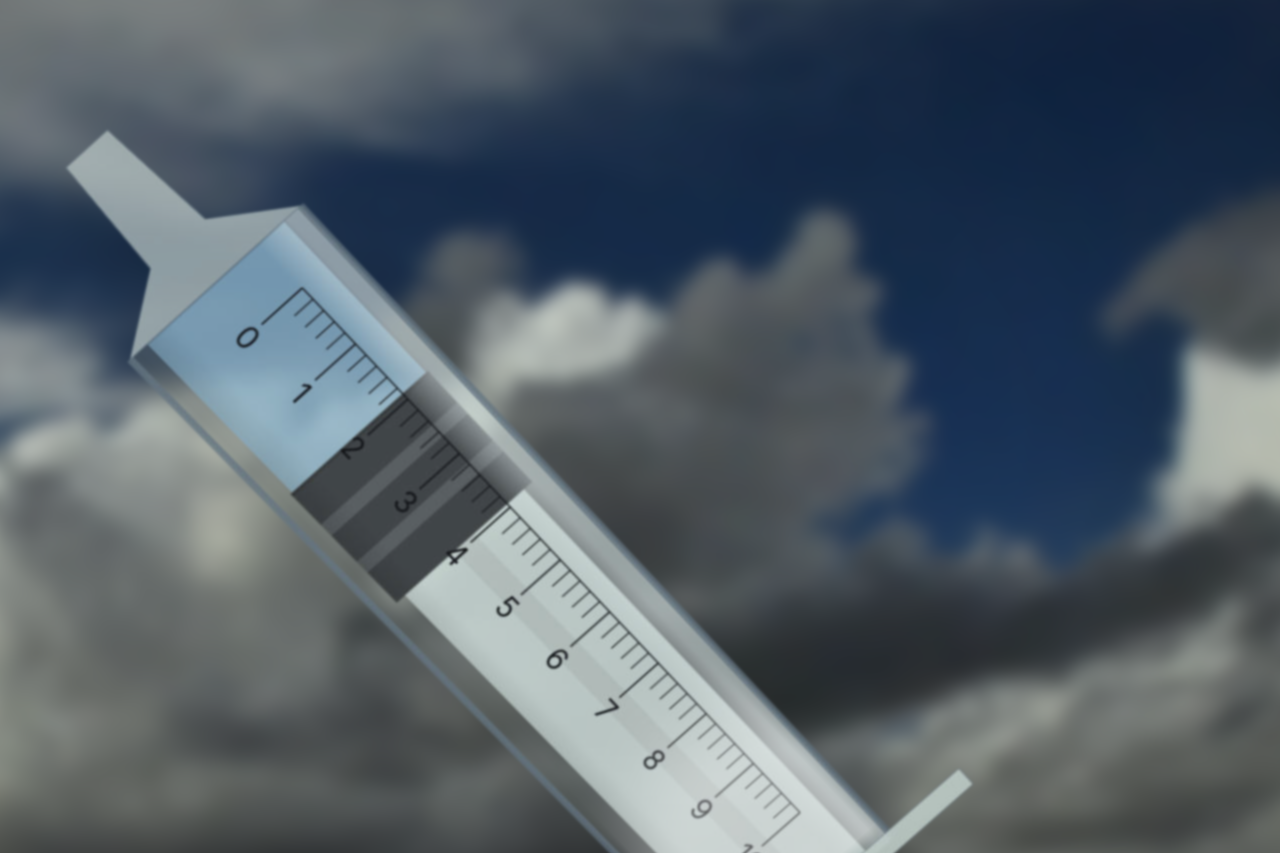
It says 1.9 mL
